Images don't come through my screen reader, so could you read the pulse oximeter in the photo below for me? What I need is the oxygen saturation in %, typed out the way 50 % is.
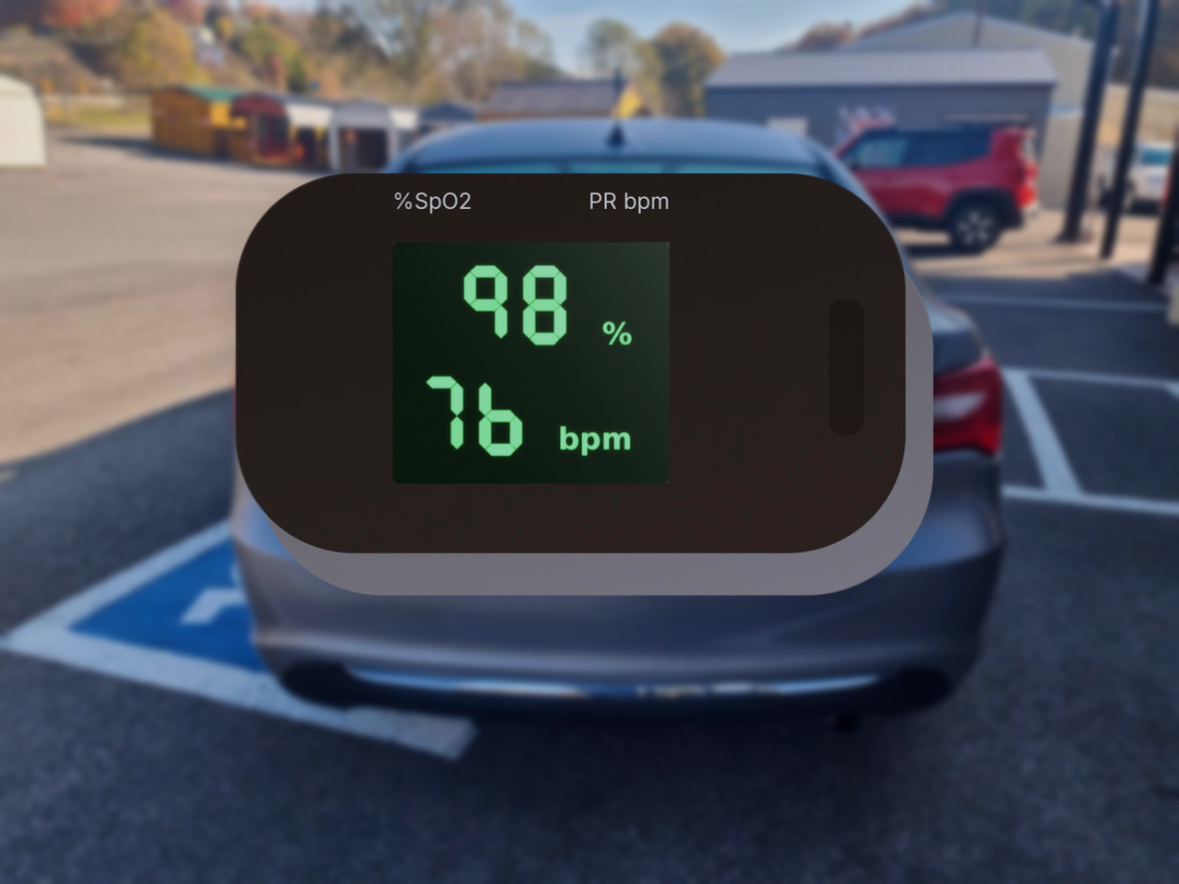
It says 98 %
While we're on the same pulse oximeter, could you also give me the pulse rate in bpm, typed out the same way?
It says 76 bpm
